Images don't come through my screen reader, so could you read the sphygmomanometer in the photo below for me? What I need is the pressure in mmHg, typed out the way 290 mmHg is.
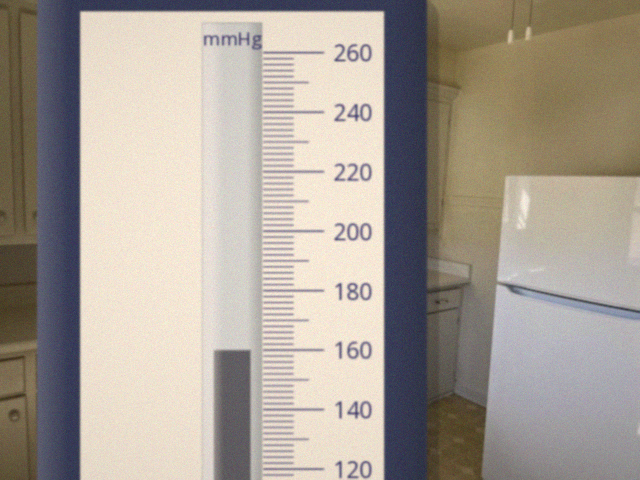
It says 160 mmHg
